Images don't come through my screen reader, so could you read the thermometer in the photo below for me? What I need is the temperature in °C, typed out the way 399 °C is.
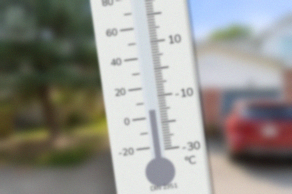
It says -15 °C
